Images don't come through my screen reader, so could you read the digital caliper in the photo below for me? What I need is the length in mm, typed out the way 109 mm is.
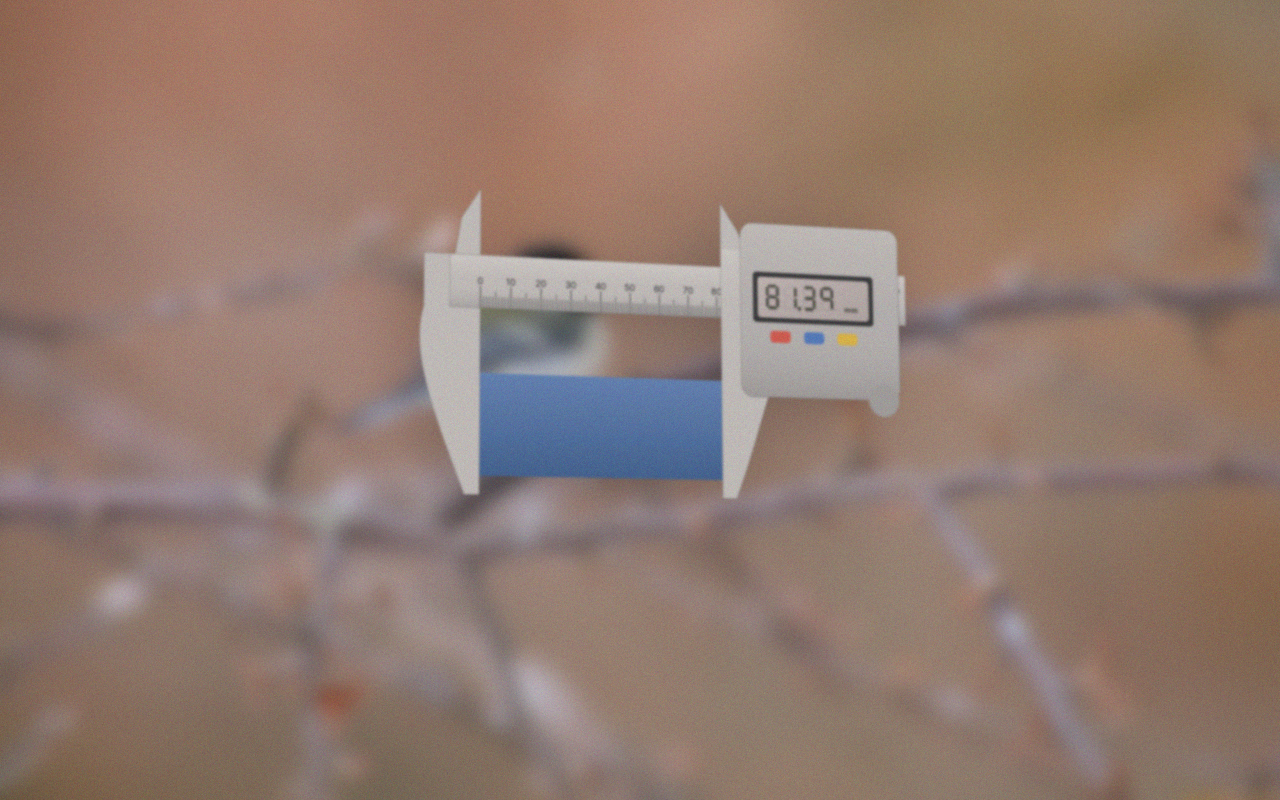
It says 81.39 mm
